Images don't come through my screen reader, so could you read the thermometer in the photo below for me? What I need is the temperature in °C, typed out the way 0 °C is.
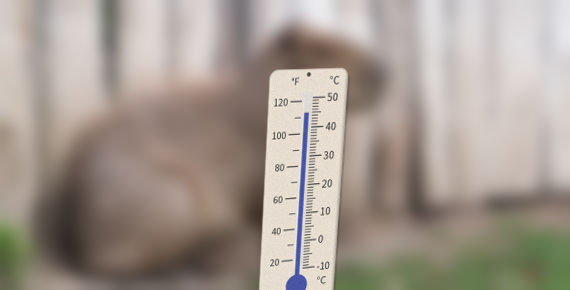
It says 45 °C
